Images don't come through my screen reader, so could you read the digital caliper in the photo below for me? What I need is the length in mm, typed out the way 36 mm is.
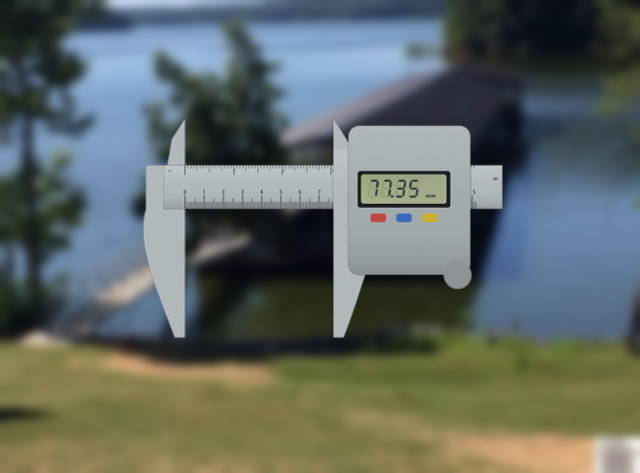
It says 77.35 mm
